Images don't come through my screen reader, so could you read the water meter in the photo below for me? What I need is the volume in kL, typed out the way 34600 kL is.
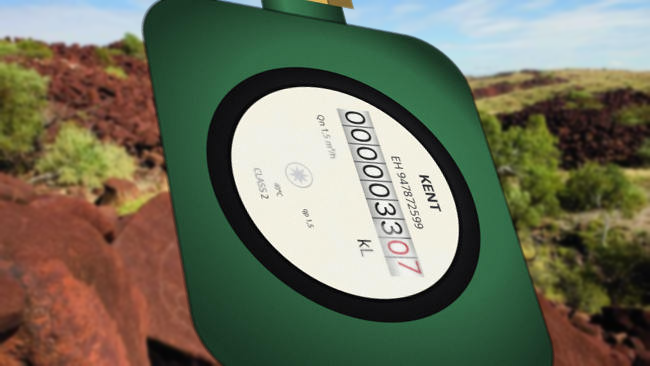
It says 33.07 kL
